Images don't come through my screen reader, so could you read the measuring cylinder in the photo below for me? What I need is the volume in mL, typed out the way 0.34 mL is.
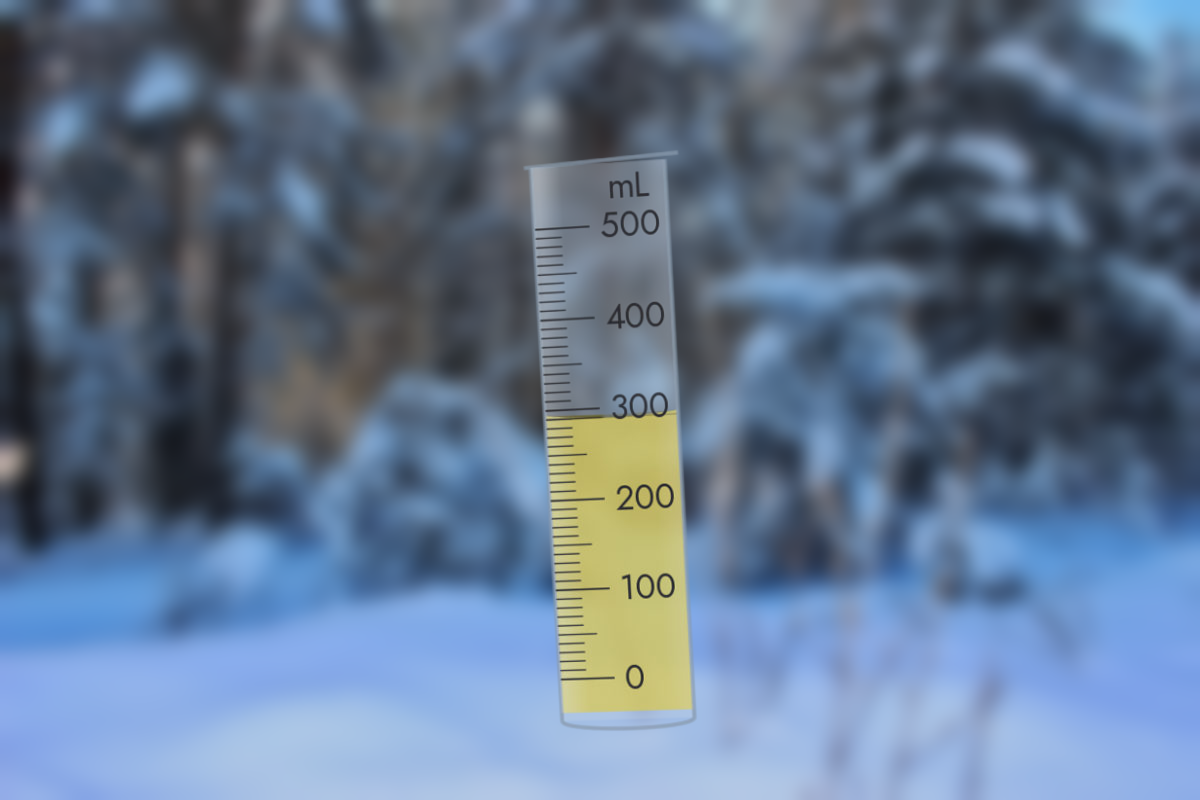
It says 290 mL
